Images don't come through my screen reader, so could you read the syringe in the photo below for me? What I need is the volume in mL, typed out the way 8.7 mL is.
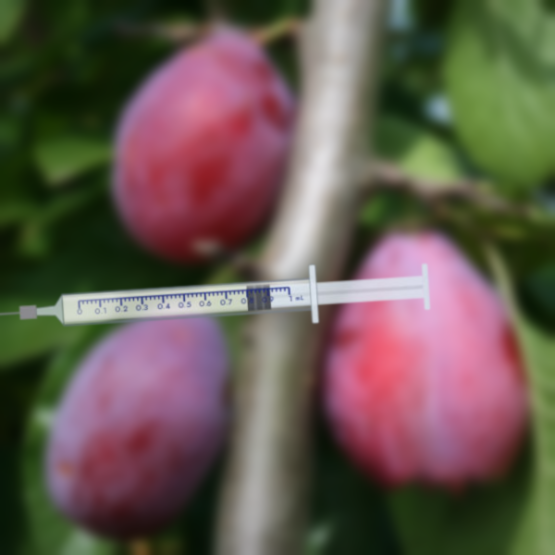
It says 0.8 mL
